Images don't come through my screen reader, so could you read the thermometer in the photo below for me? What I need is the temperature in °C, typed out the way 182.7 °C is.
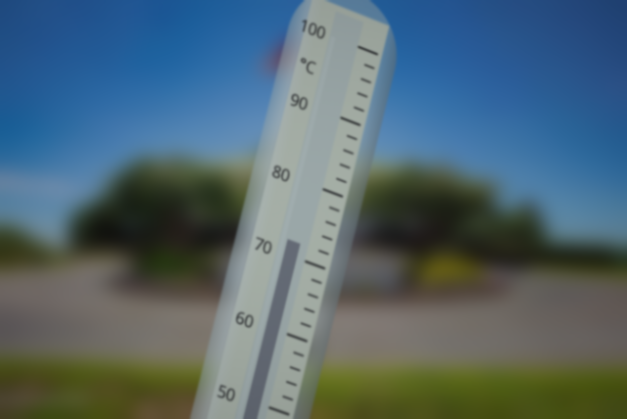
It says 72 °C
